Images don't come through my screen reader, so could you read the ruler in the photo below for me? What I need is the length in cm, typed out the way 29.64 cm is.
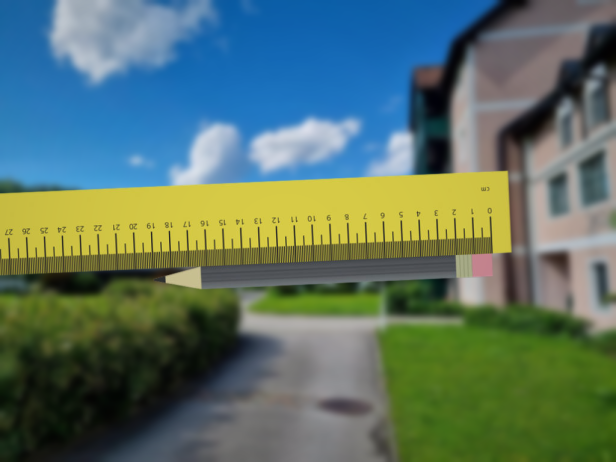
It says 19 cm
